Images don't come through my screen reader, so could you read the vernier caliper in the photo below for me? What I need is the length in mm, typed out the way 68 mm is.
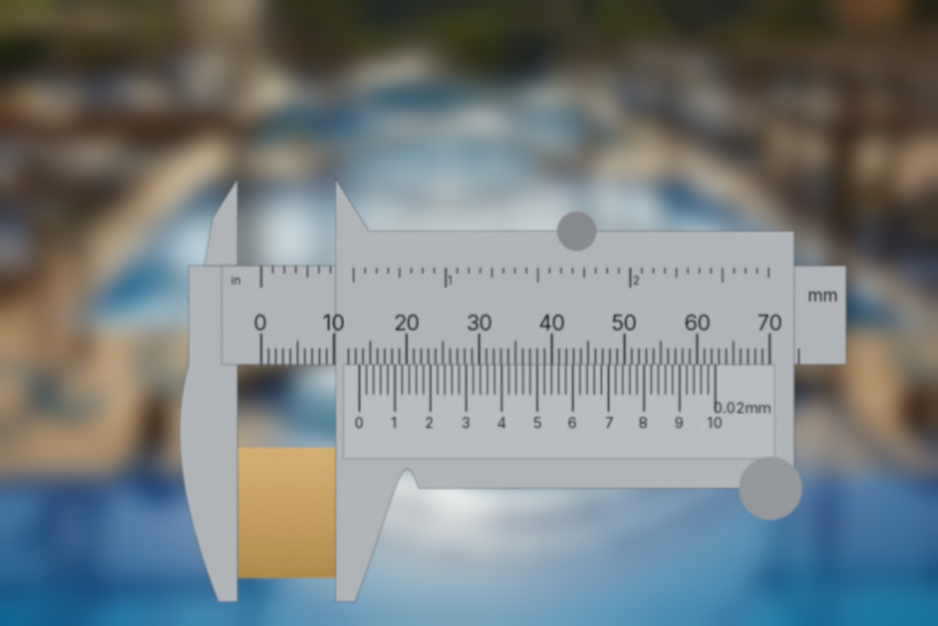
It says 13.5 mm
